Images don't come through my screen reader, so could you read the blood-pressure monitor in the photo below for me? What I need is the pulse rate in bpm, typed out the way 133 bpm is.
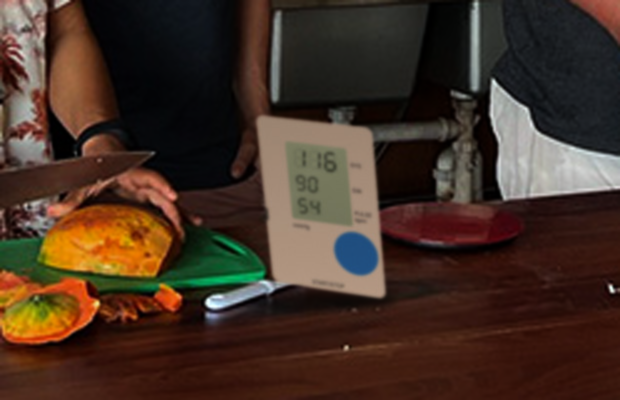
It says 54 bpm
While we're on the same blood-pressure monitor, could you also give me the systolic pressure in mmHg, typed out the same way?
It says 116 mmHg
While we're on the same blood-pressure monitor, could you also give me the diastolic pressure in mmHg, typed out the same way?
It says 90 mmHg
